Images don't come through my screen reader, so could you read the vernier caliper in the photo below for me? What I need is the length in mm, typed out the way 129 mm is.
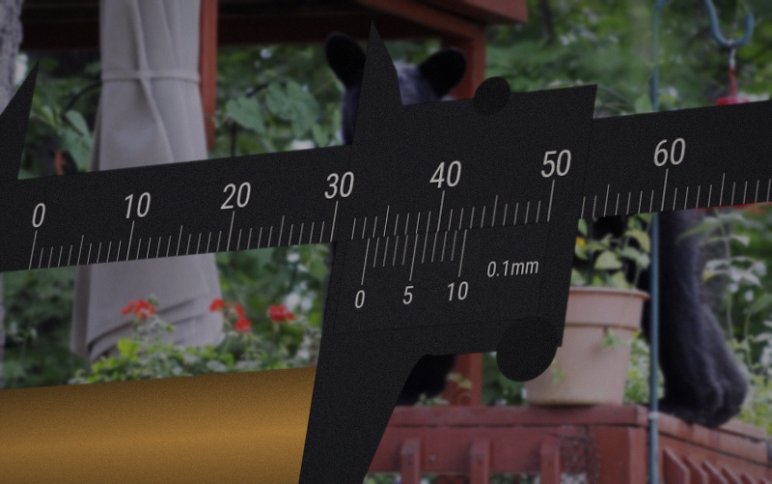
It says 33.6 mm
